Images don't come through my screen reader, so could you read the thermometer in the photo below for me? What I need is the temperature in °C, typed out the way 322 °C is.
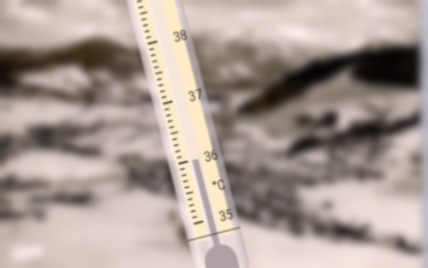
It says 36 °C
